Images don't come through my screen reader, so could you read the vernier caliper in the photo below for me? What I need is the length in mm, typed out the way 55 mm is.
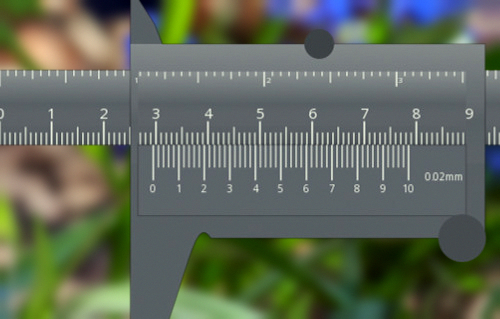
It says 29.5 mm
